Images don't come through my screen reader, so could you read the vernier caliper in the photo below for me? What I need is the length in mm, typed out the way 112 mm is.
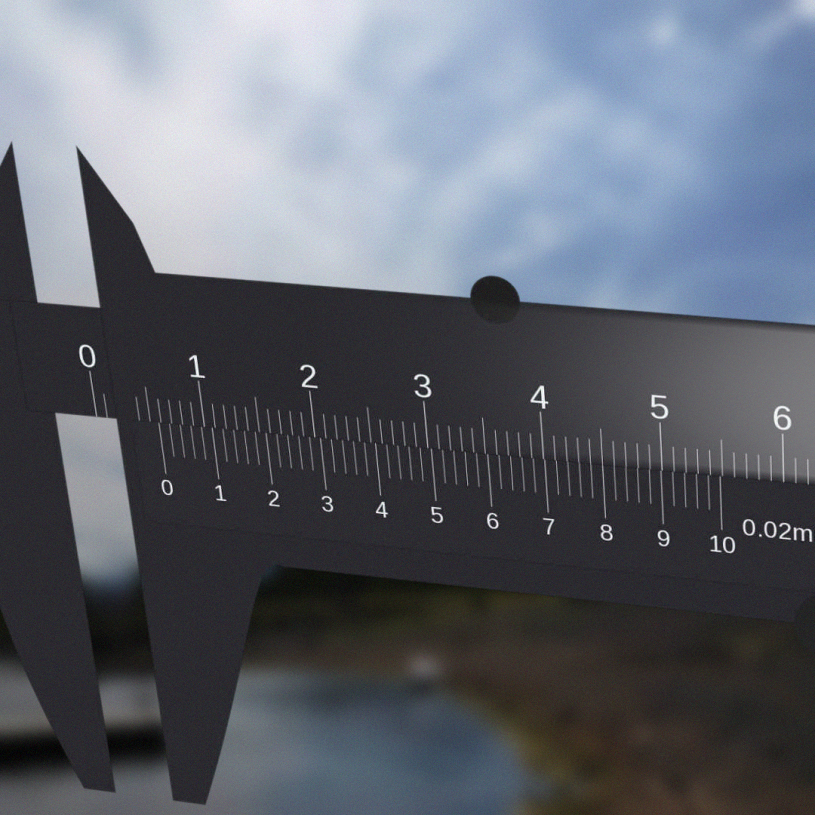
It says 5.8 mm
